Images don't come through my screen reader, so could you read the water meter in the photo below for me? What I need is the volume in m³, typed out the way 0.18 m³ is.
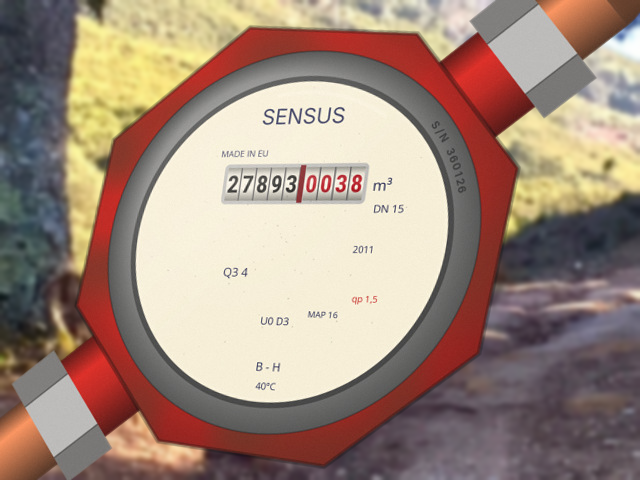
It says 27893.0038 m³
